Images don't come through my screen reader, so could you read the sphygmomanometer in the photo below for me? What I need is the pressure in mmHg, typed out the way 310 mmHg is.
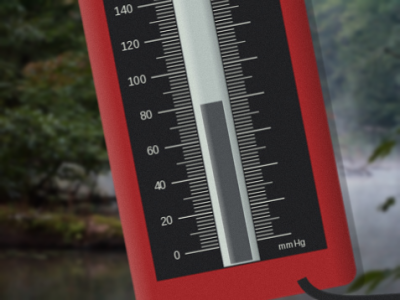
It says 80 mmHg
